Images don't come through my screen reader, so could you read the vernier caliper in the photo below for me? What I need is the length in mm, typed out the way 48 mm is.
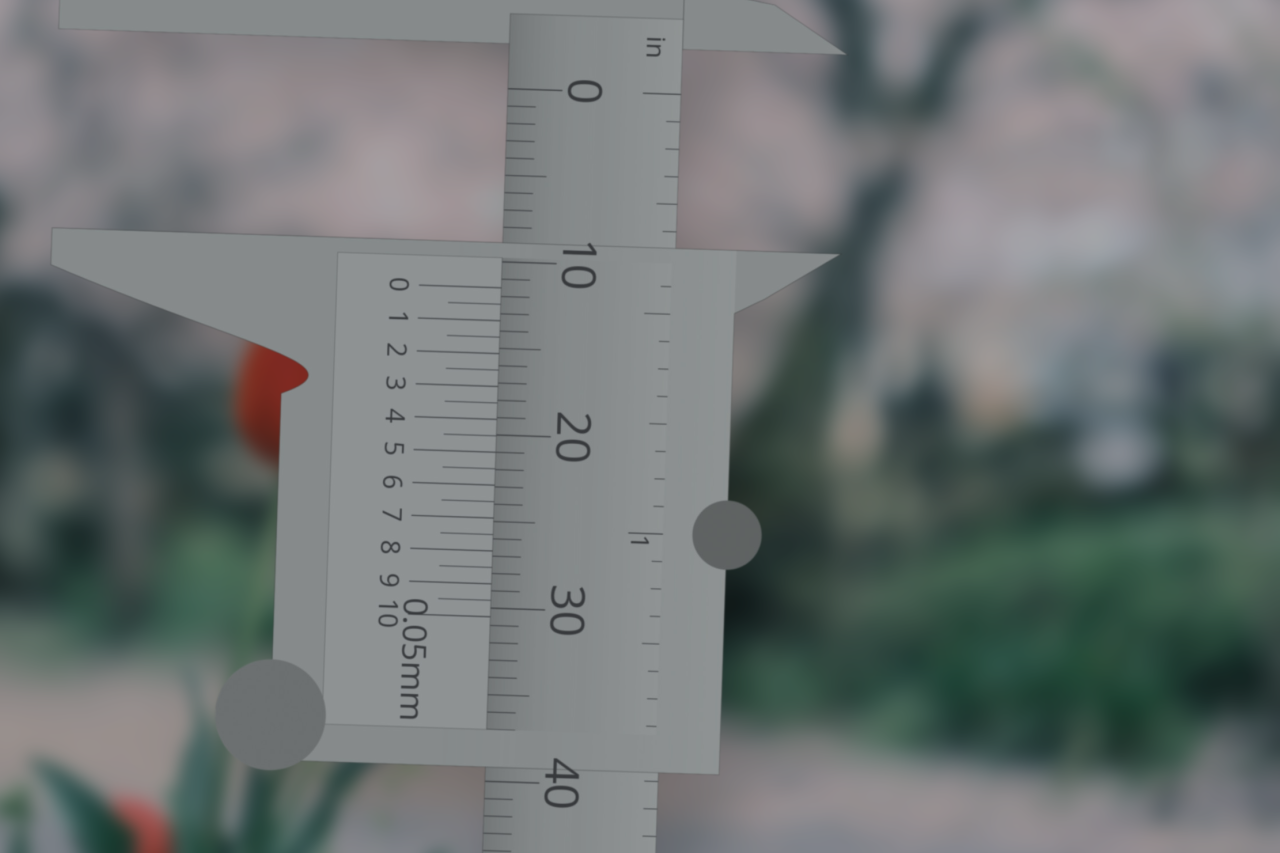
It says 11.5 mm
